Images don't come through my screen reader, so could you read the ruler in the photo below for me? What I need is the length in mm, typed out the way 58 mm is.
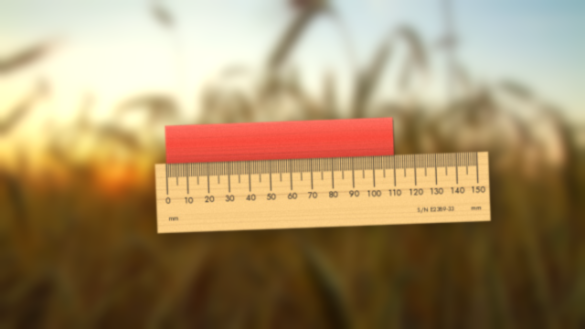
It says 110 mm
